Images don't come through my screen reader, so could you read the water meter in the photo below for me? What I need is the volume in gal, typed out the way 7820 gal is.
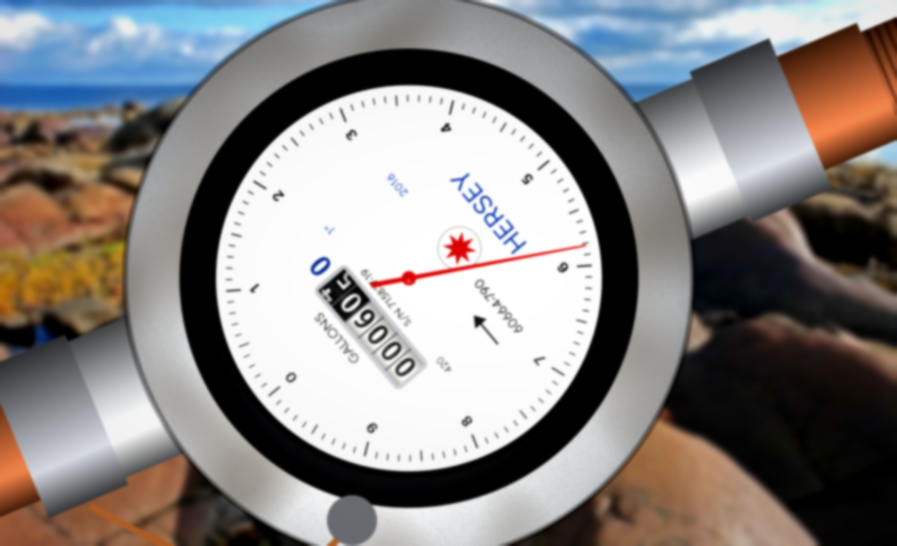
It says 6045.8 gal
